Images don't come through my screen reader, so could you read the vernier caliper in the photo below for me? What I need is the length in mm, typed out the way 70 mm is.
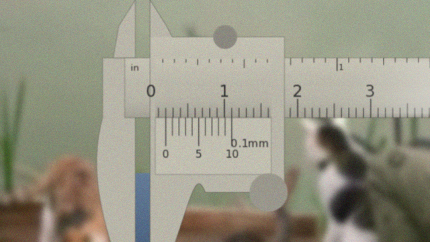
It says 2.0 mm
